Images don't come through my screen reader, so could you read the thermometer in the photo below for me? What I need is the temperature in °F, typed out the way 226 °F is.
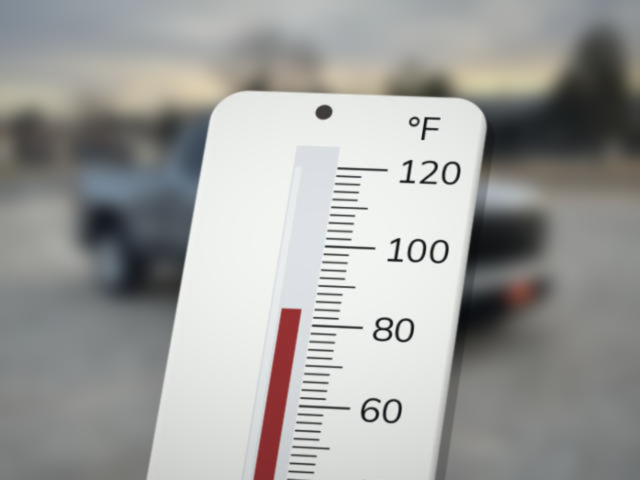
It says 84 °F
